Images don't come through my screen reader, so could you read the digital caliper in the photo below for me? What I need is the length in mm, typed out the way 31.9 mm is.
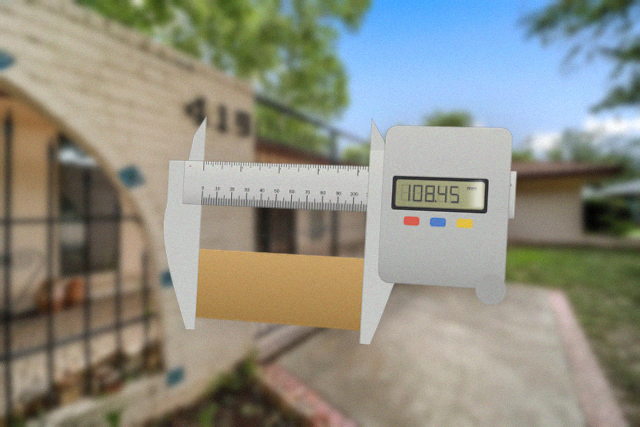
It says 108.45 mm
